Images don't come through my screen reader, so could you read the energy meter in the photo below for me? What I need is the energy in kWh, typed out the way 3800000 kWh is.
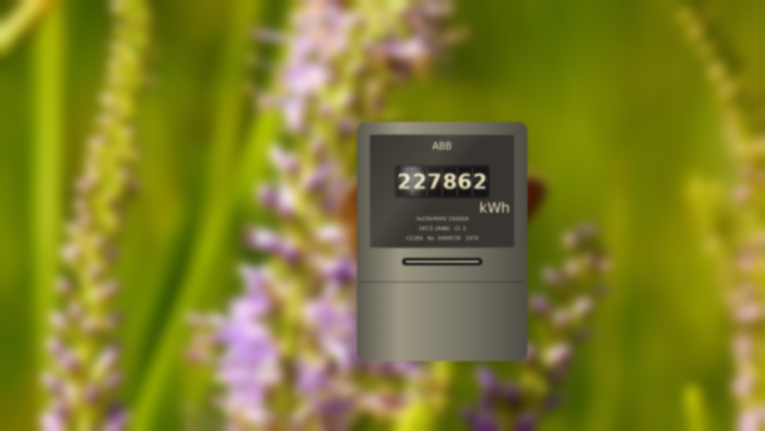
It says 227862 kWh
